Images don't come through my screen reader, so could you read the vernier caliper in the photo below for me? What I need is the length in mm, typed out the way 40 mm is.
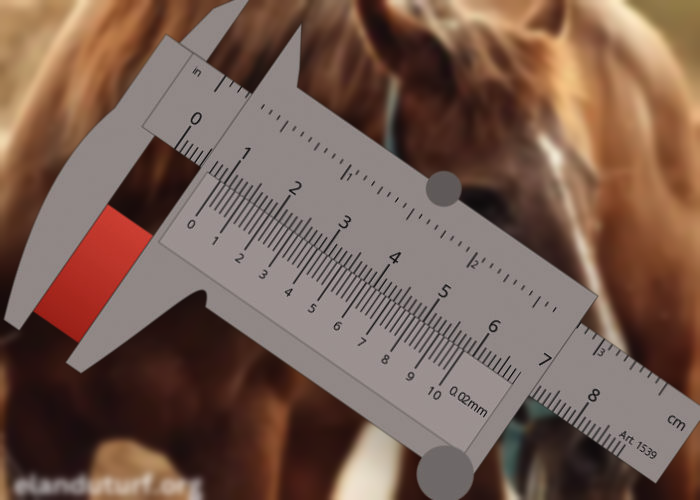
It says 9.2 mm
